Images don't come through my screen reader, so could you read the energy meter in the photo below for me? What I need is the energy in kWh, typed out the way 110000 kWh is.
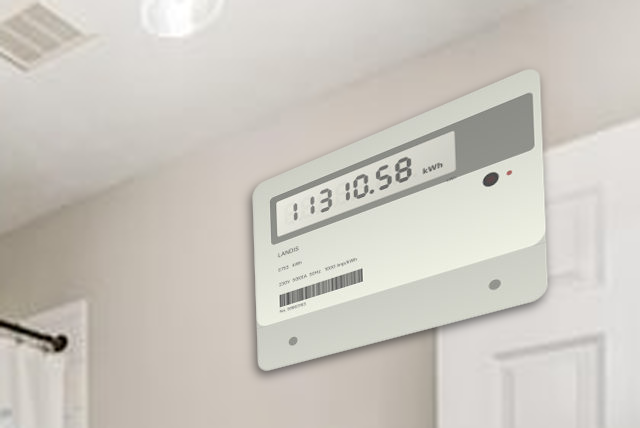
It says 11310.58 kWh
